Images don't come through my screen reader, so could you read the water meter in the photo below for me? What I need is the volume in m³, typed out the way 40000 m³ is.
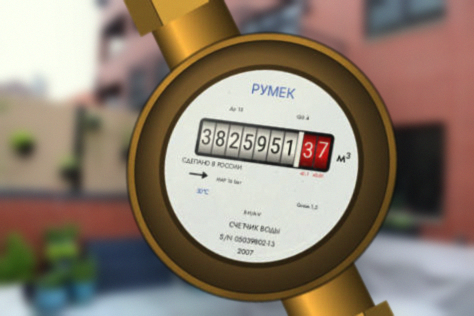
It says 3825951.37 m³
